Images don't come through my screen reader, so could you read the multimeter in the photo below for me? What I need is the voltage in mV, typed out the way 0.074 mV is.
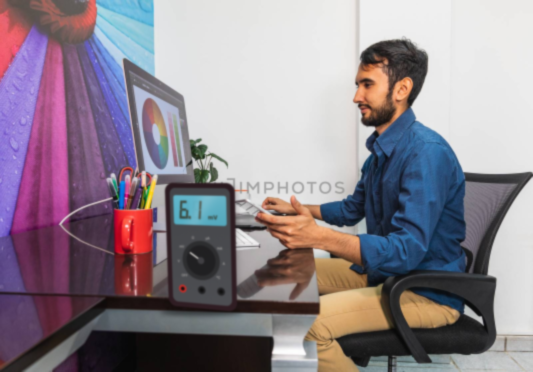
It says 6.1 mV
